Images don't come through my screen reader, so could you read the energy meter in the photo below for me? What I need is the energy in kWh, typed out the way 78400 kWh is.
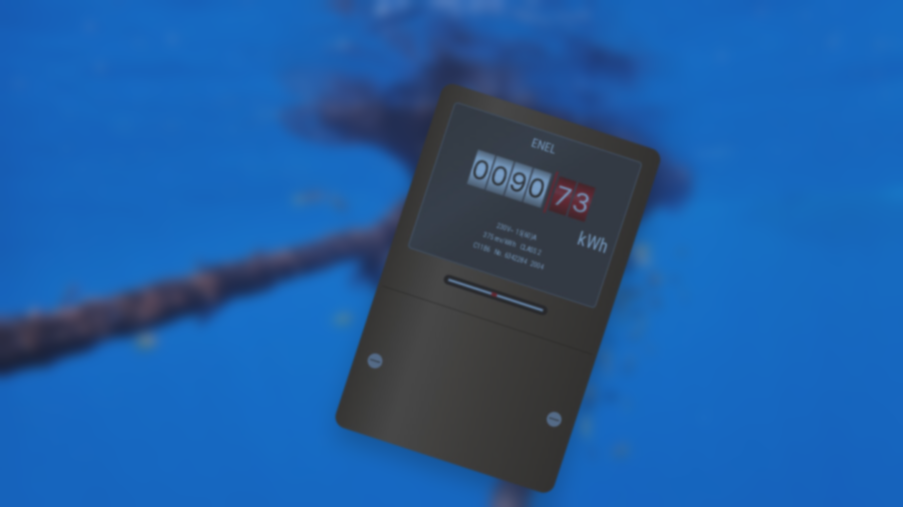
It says 90.73 kWh
